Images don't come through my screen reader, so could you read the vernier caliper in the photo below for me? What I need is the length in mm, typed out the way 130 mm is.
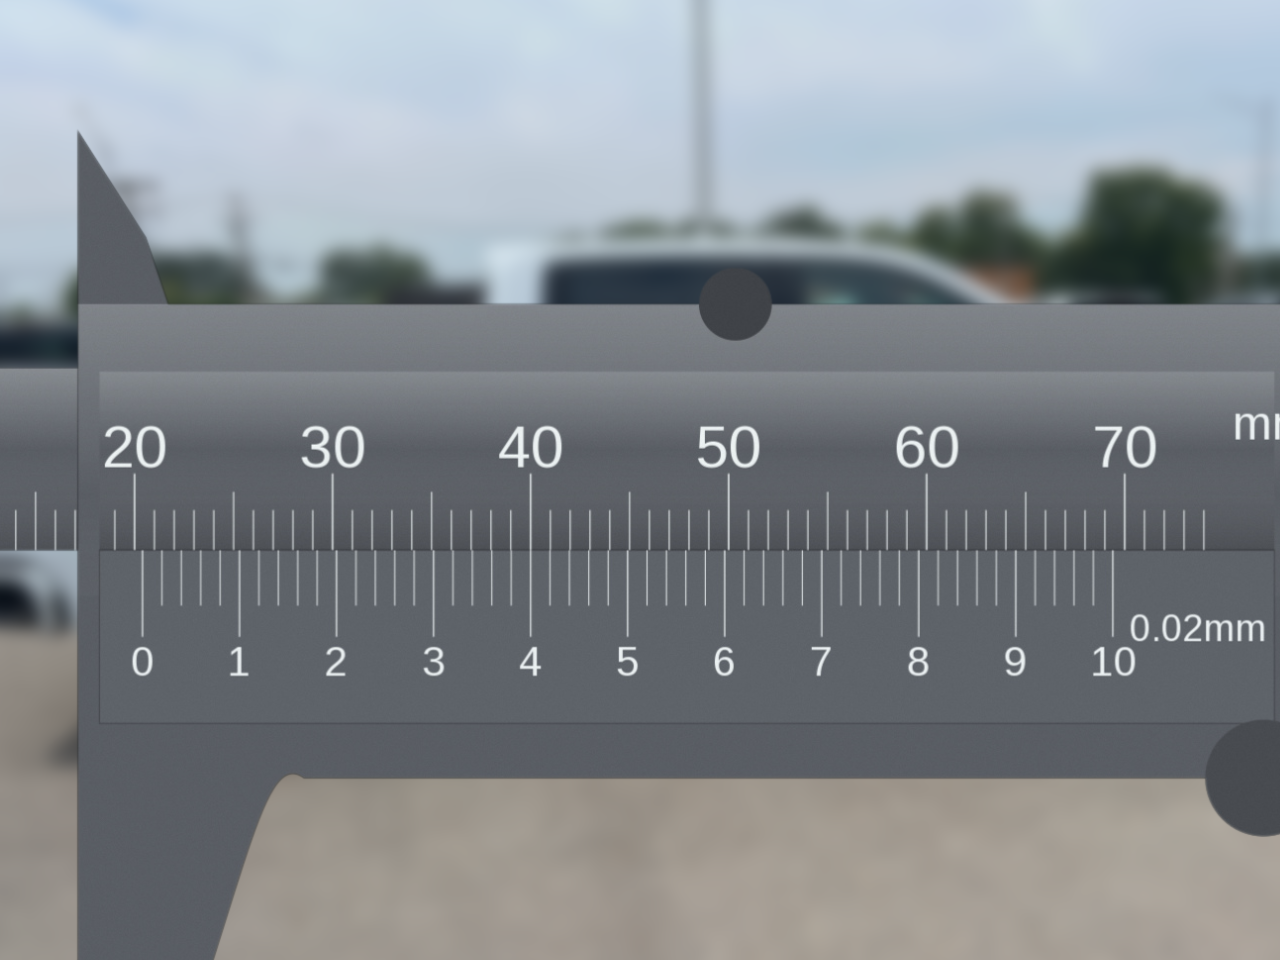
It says 20.4 mm
